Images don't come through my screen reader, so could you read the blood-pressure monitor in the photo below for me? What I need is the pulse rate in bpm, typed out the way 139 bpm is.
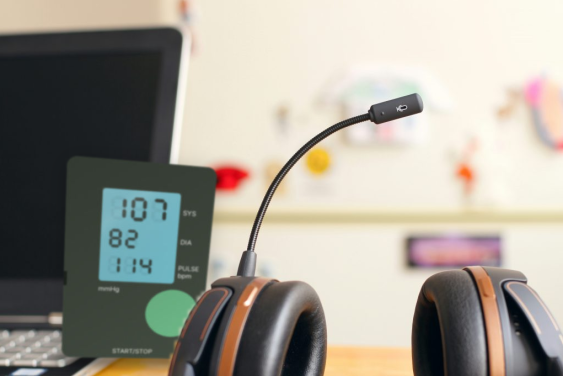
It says 114 bpm
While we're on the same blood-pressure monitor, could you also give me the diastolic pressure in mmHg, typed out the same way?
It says 82 mmHg
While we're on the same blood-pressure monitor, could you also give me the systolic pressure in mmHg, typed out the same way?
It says 107 mmHg
